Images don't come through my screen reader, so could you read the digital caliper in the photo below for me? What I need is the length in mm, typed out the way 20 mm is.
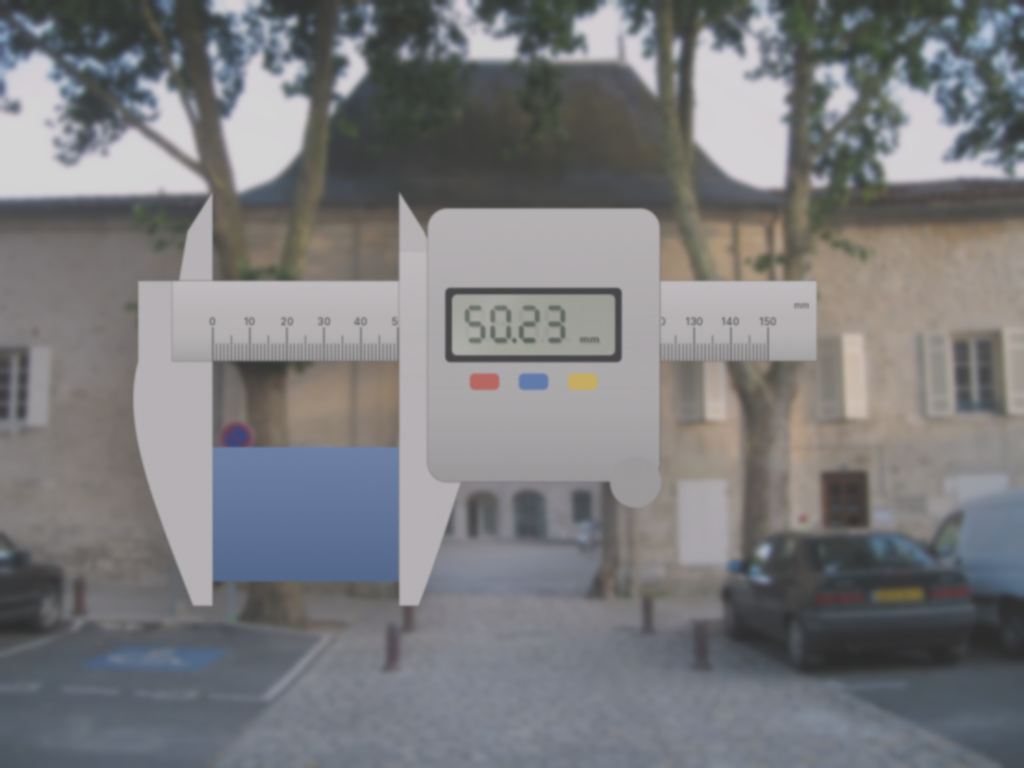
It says 50.23 mm
